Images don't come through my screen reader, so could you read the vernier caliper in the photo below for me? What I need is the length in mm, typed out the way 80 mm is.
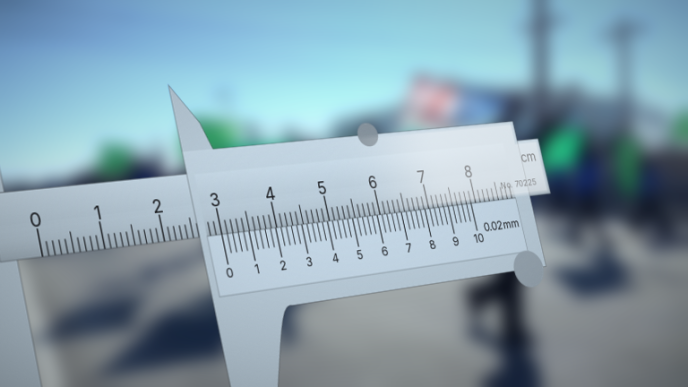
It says 30.0 mm
